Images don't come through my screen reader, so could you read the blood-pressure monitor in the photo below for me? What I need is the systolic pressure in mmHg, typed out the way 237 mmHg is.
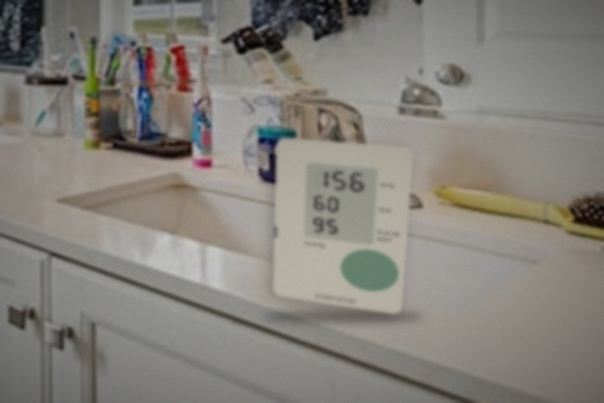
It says 156 mmHg
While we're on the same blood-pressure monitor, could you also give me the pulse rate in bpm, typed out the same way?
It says 95 bpm
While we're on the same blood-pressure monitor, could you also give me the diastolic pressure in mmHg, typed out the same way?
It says 60 mmHg
